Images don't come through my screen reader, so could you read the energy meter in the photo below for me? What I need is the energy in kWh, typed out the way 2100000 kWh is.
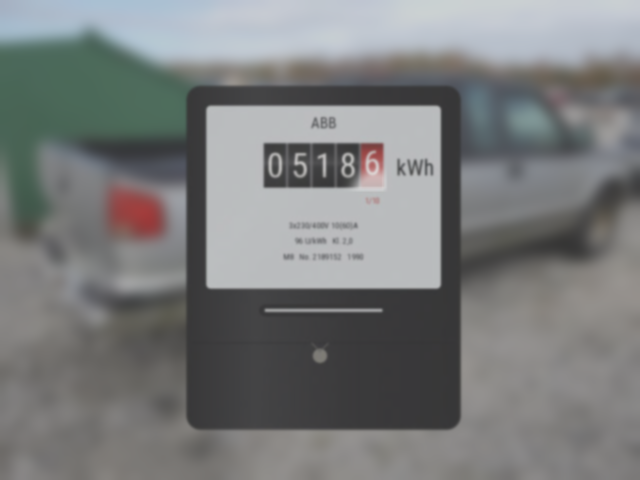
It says 518.6 kWh
